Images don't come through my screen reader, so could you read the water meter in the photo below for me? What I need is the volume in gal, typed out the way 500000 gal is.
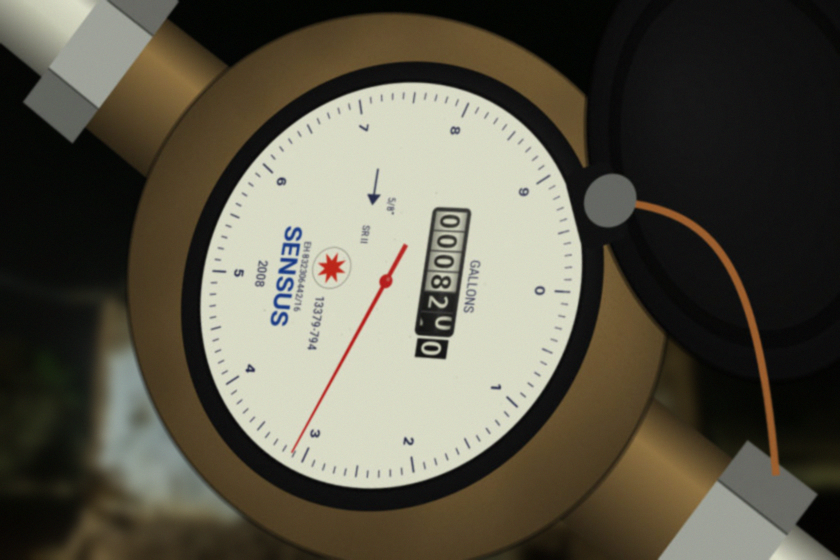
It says 8203.1 gal
